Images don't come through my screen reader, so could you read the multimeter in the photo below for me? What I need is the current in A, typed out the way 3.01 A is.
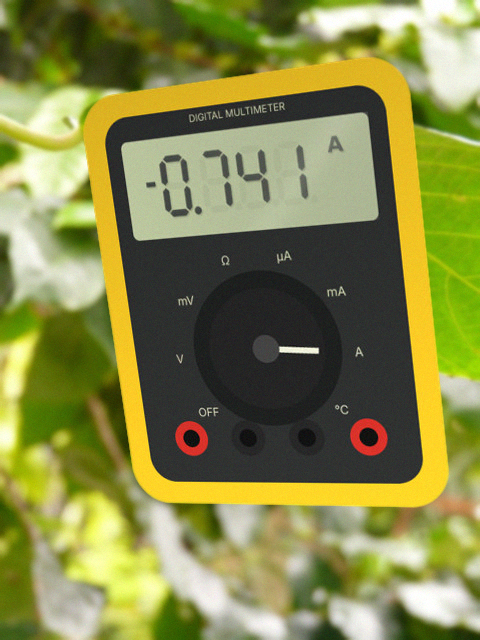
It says -0.741 A
